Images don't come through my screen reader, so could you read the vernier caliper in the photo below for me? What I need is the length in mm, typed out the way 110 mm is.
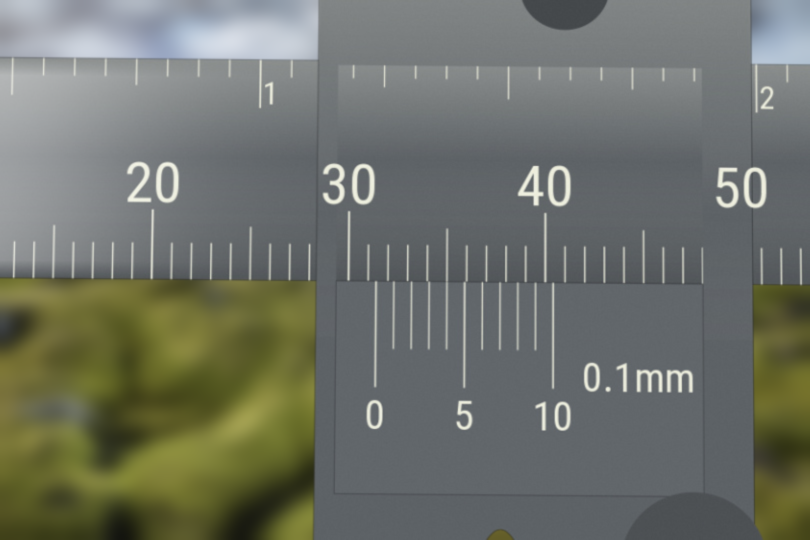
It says 31.4 mm
